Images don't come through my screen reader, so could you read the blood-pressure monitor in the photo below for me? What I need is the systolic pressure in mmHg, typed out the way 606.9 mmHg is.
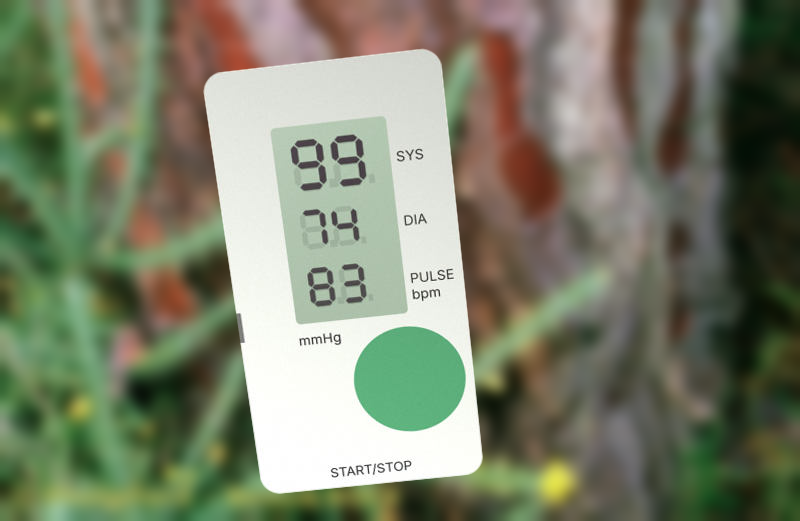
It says 99 mmHg
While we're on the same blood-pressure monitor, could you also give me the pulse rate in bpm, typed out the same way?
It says 83 bpm
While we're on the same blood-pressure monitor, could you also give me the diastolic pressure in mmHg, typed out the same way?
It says 74 mmHg
